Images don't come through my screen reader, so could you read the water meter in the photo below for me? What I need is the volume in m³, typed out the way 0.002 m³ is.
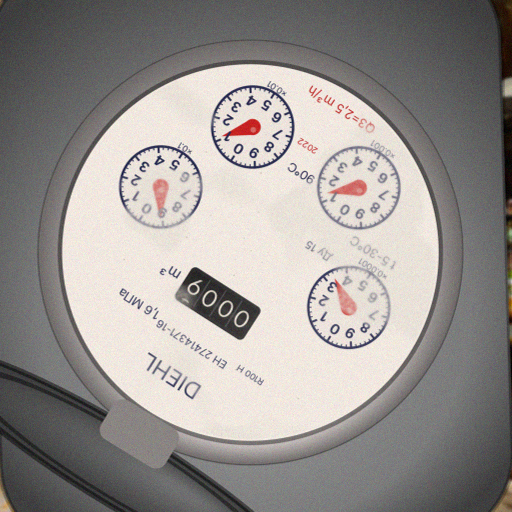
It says 8.9113 m³
